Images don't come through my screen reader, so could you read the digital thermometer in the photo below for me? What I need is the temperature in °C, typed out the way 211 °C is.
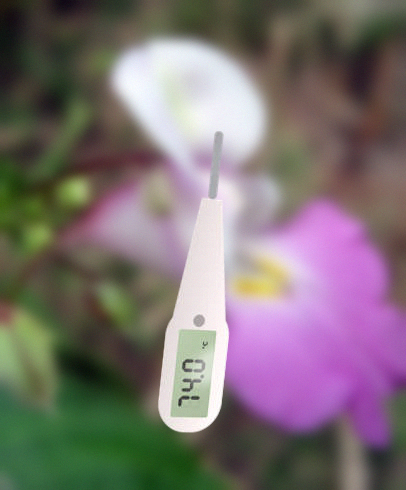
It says 74.0 °C
